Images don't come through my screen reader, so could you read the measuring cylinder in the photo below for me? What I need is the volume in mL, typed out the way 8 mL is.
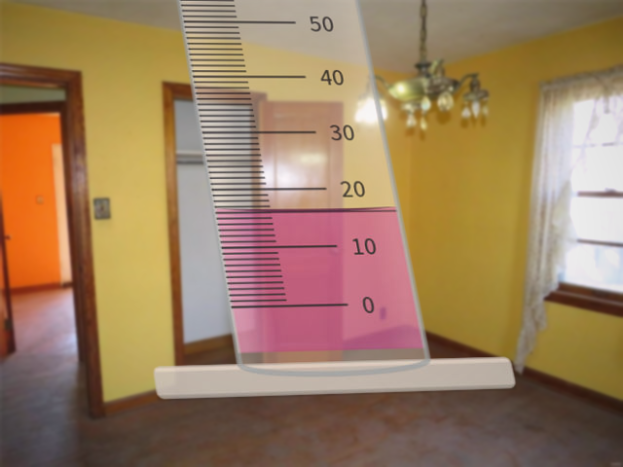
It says 16 mL
